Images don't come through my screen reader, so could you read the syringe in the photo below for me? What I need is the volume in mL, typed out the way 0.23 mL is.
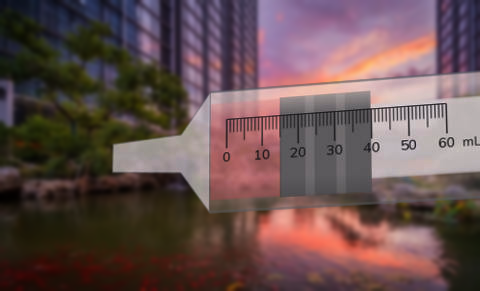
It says 15 mL
